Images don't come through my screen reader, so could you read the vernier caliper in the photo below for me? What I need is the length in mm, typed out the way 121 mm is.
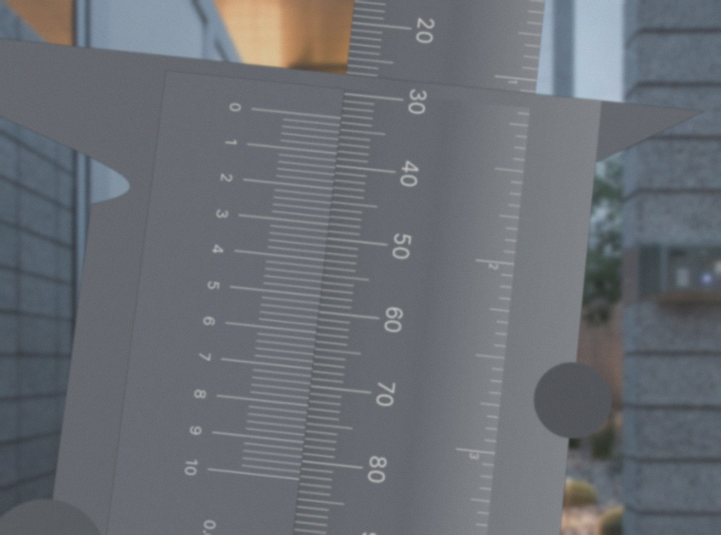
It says 33.4 mm
